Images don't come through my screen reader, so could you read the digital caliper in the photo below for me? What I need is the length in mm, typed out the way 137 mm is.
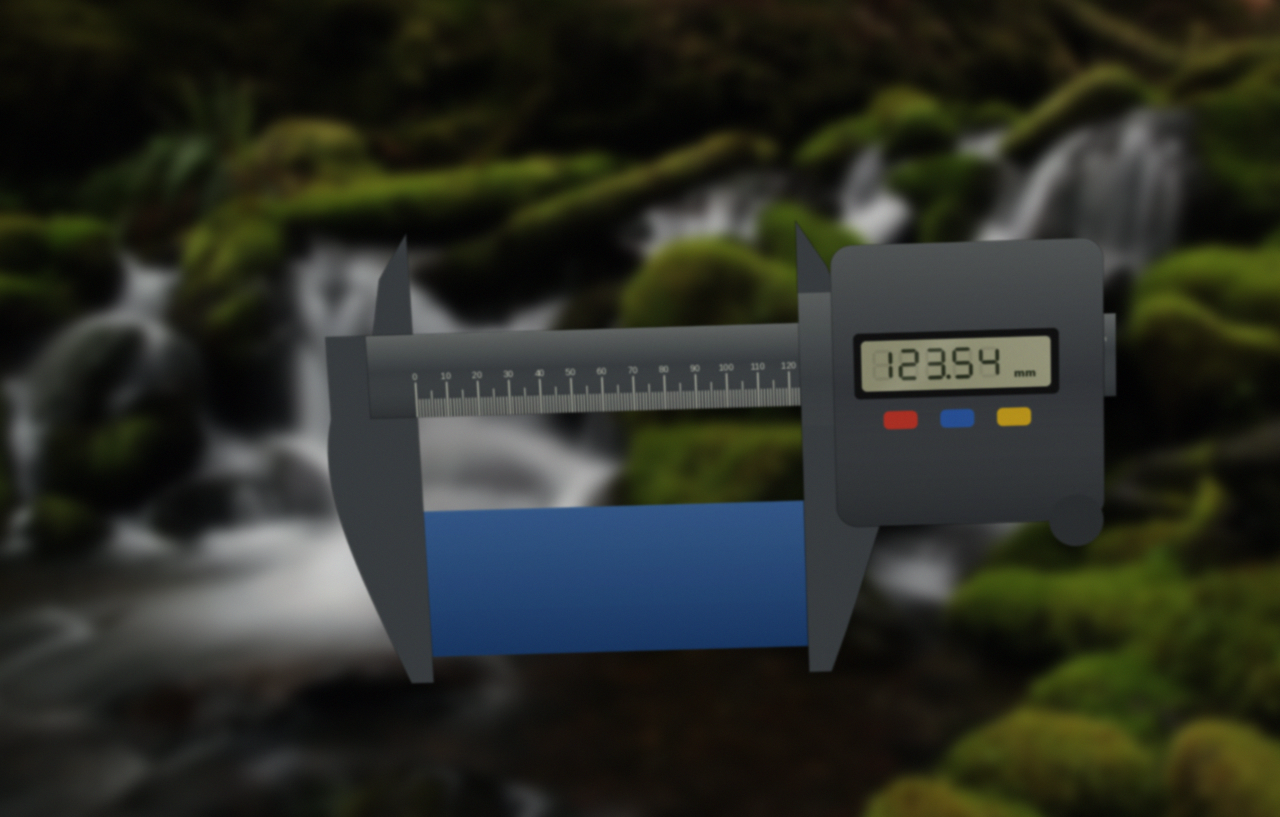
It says 123.54 mm
